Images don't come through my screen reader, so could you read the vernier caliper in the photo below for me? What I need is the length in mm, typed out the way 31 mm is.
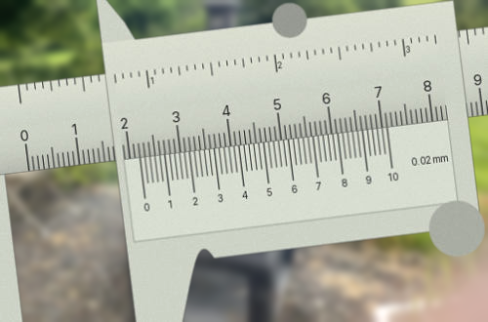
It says 22.0 mm
